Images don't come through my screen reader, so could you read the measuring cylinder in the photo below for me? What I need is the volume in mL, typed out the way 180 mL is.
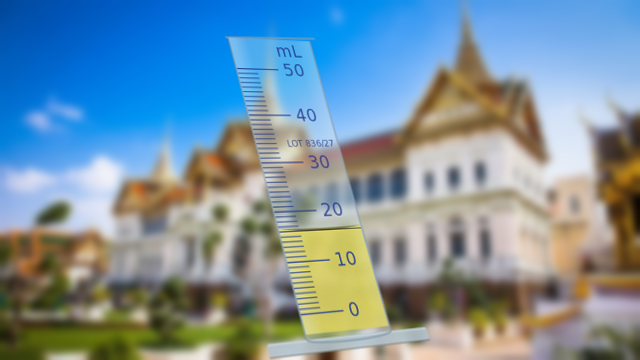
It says 16 mL
